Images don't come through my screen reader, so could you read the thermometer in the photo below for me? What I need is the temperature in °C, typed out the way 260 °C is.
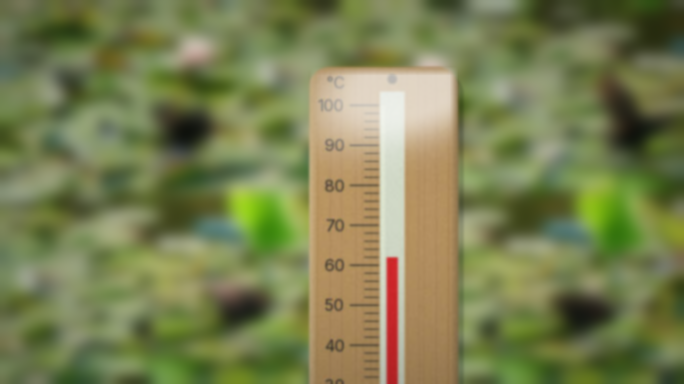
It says 62 °C
